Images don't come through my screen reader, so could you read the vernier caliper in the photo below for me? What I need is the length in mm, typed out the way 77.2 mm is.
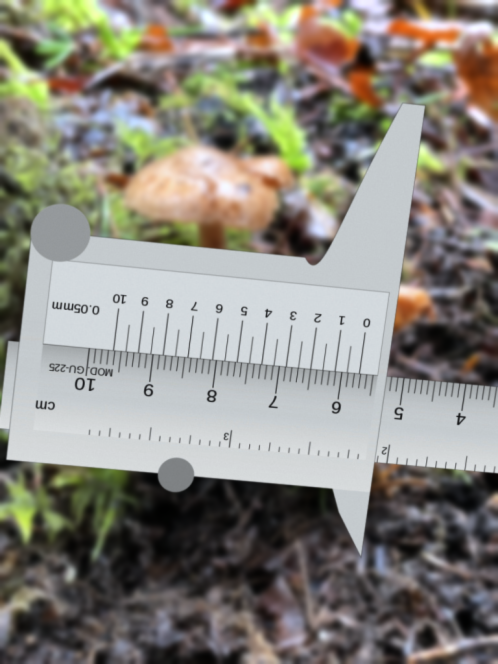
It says 57.2 mm
